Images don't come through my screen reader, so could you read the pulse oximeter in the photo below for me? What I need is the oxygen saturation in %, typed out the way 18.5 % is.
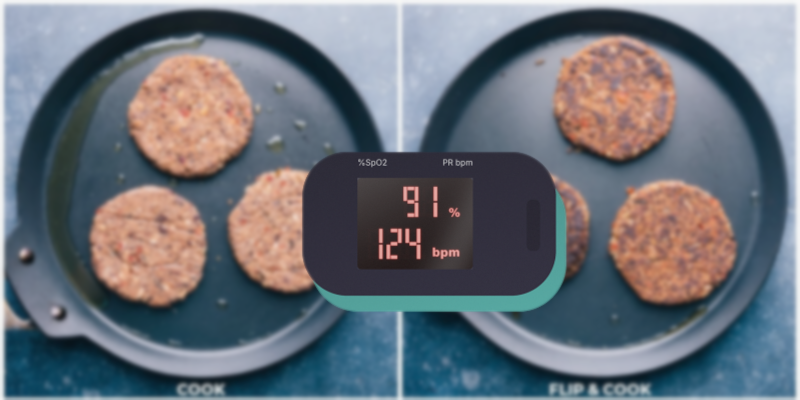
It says 91 %
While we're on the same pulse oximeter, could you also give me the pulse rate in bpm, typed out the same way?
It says 124 bpm
